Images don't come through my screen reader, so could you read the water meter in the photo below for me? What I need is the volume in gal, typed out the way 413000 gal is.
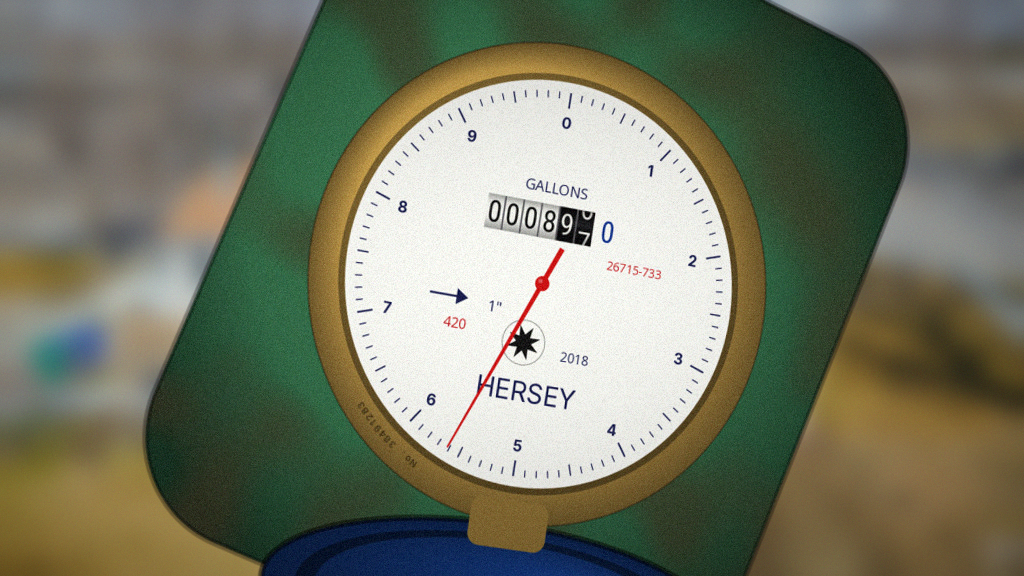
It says 8965.6 gal
